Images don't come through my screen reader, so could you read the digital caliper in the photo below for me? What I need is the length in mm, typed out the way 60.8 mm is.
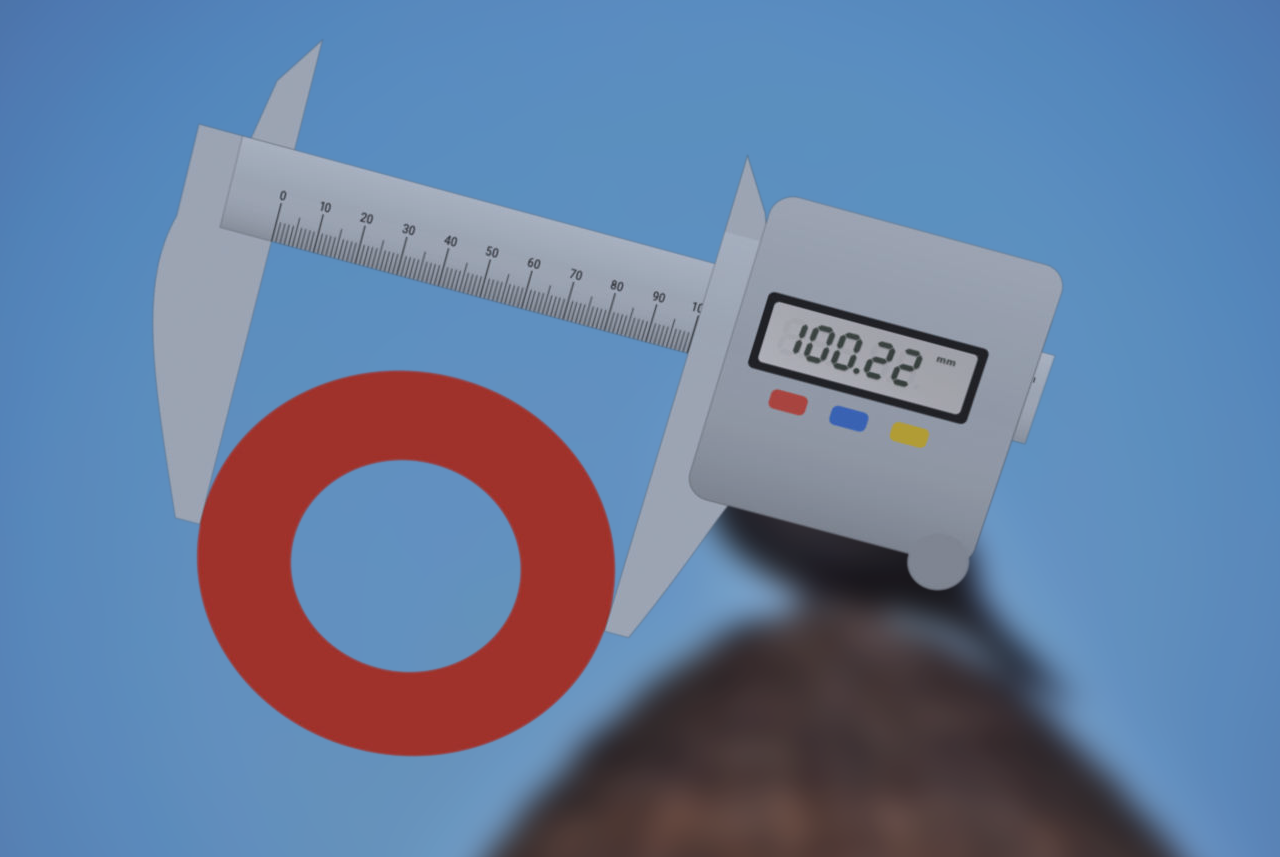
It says 100.22 mm
